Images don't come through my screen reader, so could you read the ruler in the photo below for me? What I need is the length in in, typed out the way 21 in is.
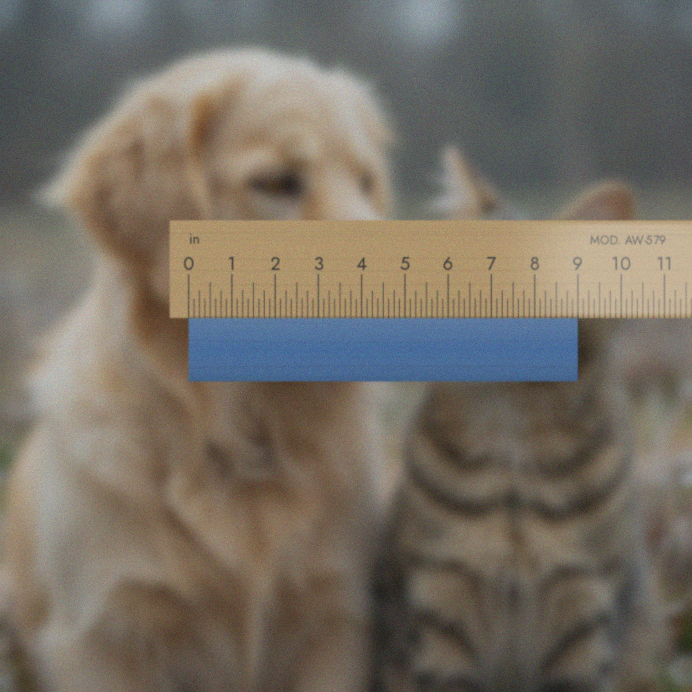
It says 9 in
